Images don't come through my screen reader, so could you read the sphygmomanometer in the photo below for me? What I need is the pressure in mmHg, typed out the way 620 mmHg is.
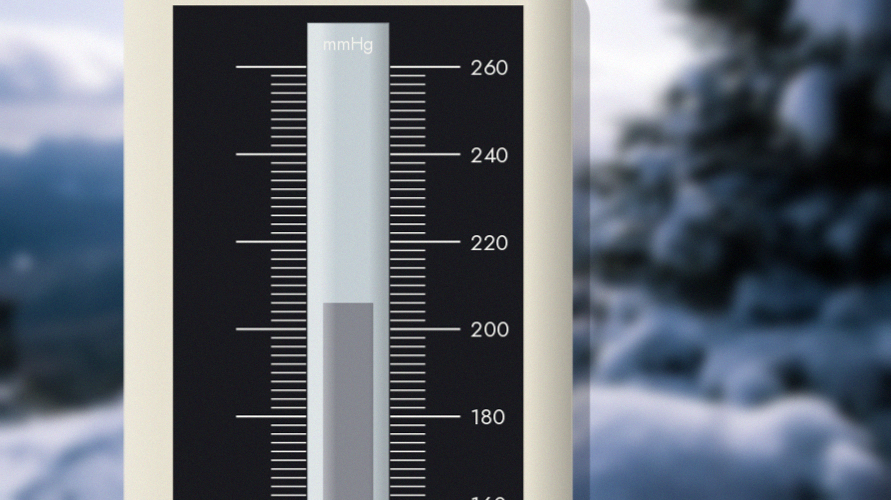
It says 206 mmHg
